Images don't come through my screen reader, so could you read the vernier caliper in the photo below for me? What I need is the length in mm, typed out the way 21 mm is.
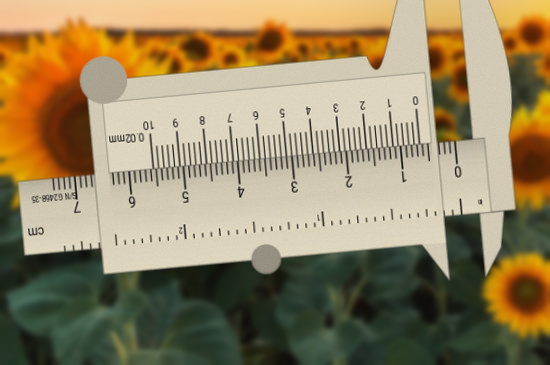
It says 6.5 mm
